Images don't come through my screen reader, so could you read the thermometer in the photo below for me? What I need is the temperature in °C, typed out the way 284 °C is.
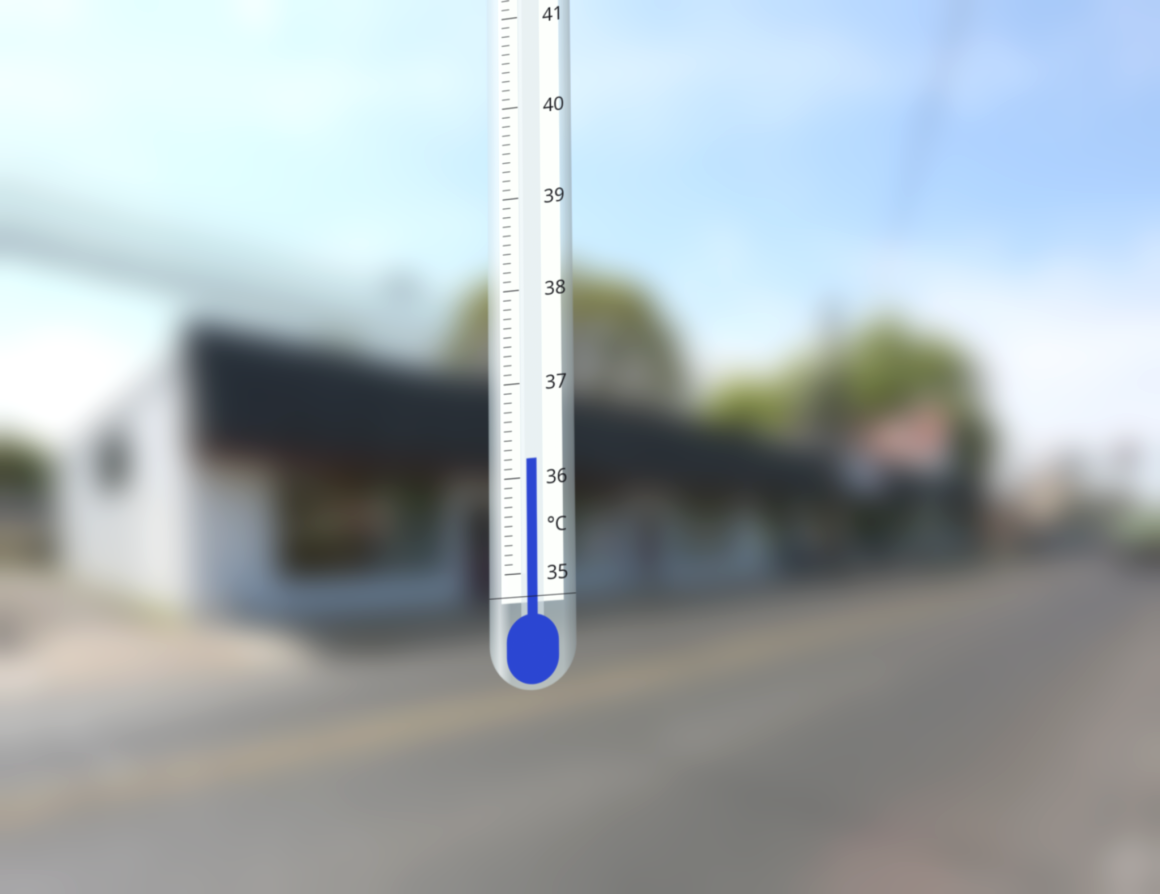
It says 36.2 °C
